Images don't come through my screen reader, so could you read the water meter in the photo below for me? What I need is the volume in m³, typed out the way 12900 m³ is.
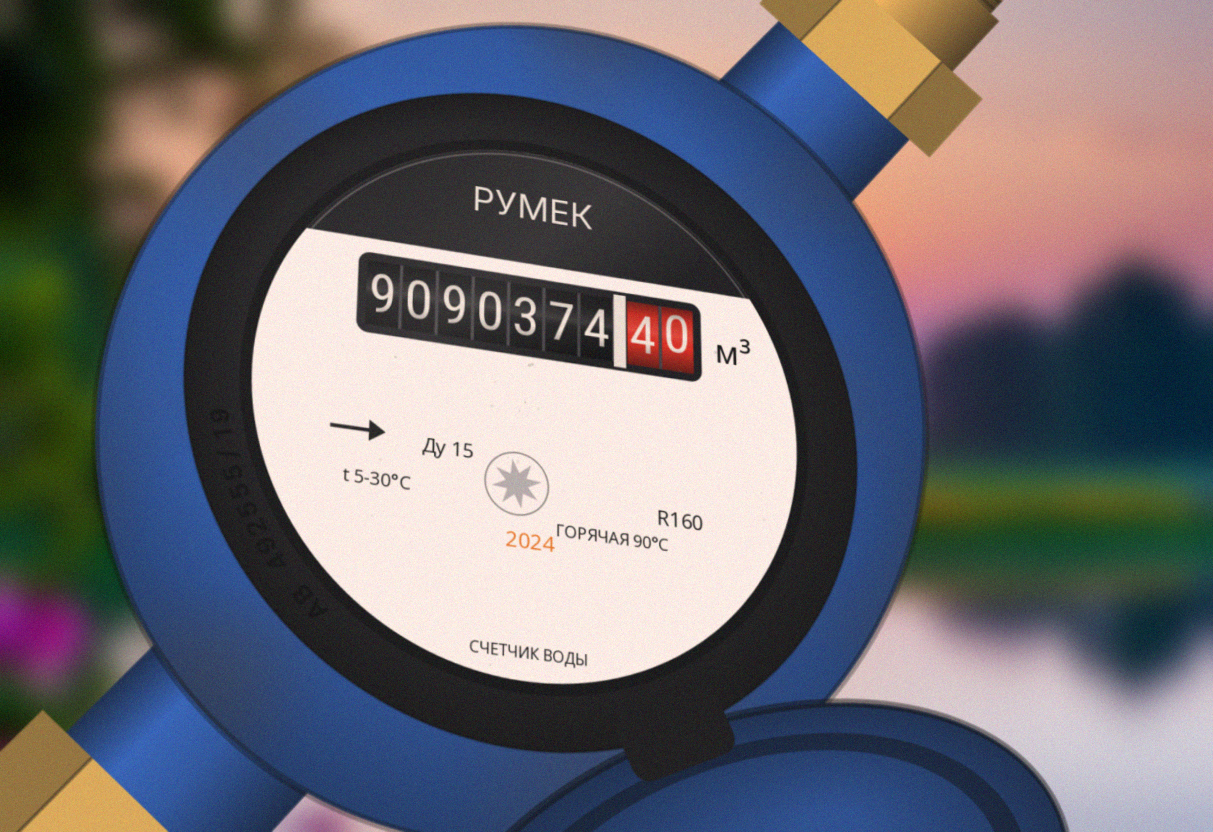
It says 9090374.40 m³
